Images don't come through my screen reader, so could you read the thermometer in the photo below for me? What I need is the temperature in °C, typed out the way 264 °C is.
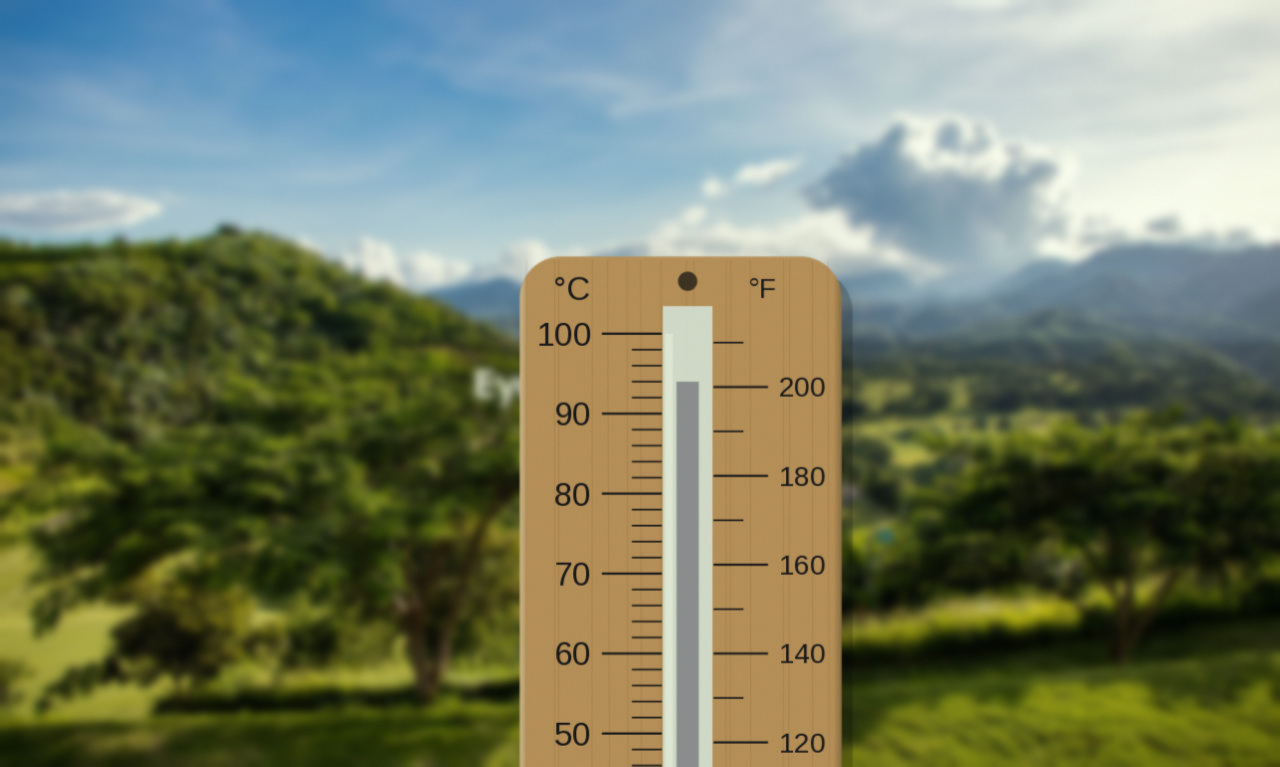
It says 94 °C
